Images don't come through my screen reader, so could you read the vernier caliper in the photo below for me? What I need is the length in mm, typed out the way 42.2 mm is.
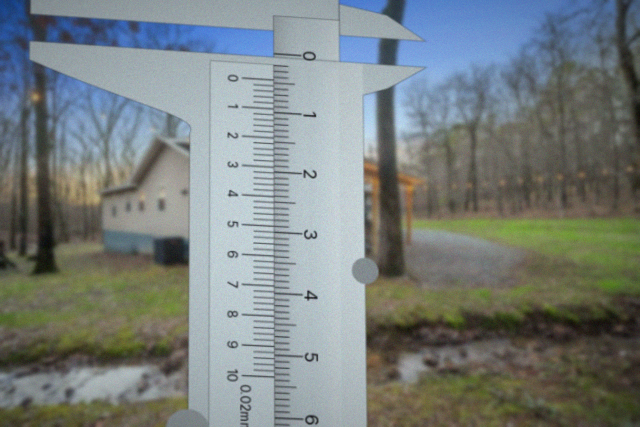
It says 4.5 mm
